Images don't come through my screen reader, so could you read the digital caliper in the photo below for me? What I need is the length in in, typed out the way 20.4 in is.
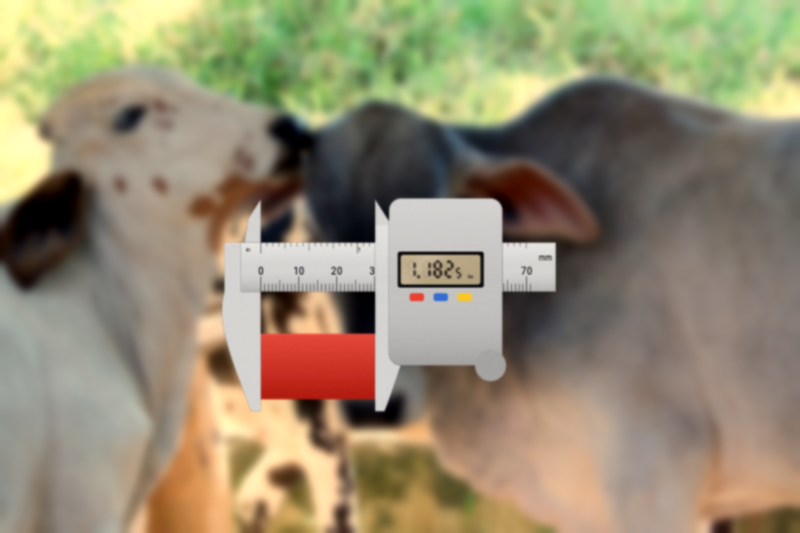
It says 1.1825 in
